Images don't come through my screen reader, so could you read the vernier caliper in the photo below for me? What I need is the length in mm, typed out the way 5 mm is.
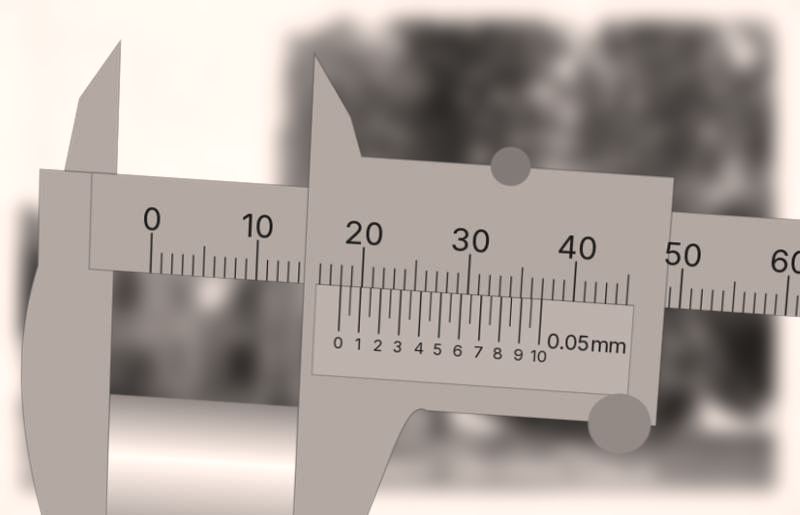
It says 18.0 mm
